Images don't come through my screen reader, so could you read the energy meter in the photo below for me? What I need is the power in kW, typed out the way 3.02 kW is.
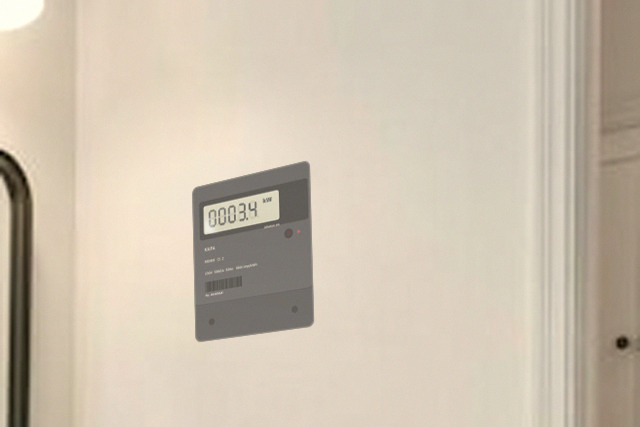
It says 3.4 kW
